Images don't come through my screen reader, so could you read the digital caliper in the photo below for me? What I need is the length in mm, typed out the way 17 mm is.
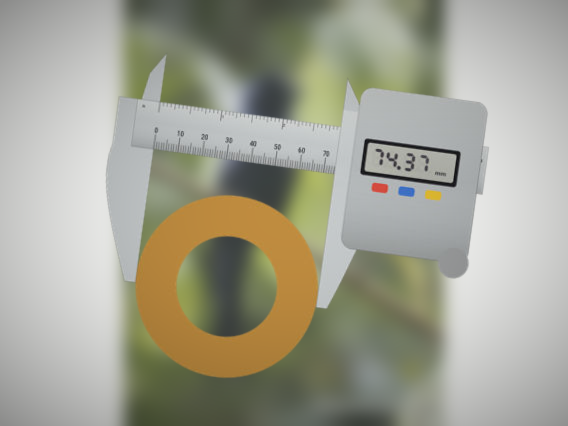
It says 74.37 mm
